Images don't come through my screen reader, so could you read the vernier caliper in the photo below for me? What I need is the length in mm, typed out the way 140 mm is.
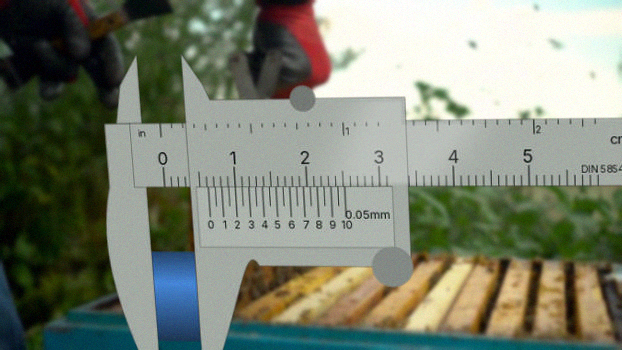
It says 6.2 mm
